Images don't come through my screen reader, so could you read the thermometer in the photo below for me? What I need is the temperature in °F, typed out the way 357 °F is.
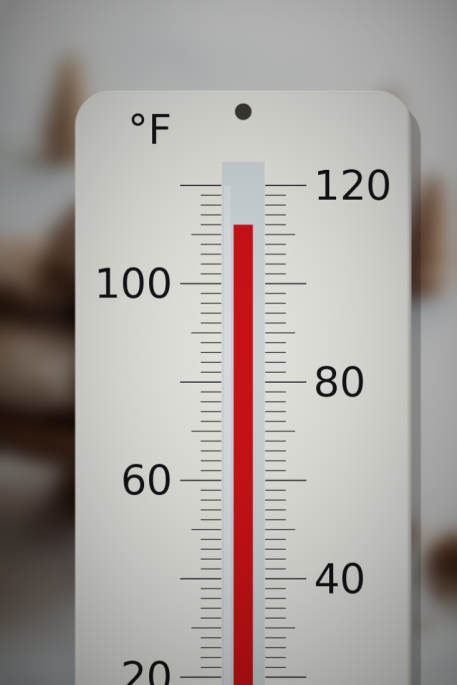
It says 112 °F
